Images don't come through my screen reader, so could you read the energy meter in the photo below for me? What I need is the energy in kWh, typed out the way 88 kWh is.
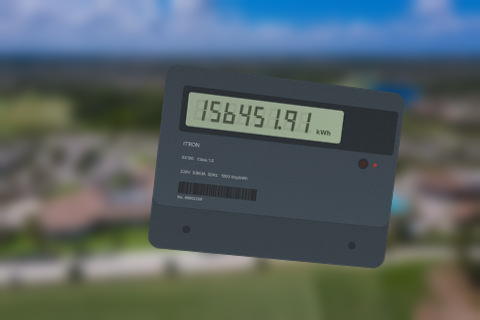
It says 156451.91 kWh
